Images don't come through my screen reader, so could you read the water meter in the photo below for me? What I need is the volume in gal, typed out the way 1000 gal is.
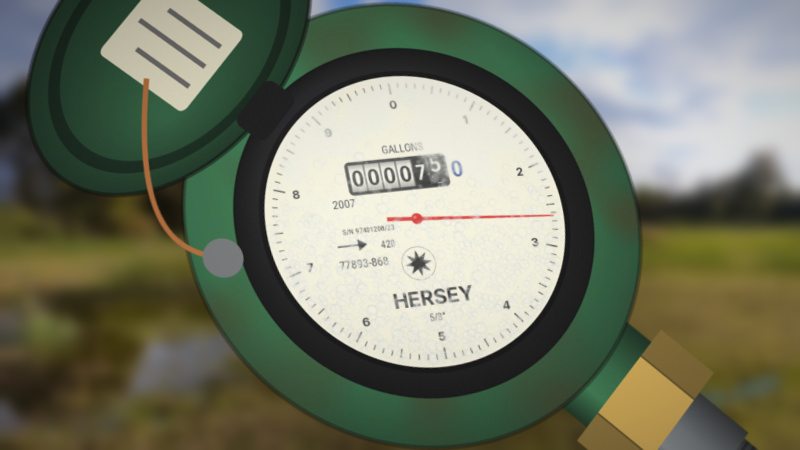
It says 752.6 gal
